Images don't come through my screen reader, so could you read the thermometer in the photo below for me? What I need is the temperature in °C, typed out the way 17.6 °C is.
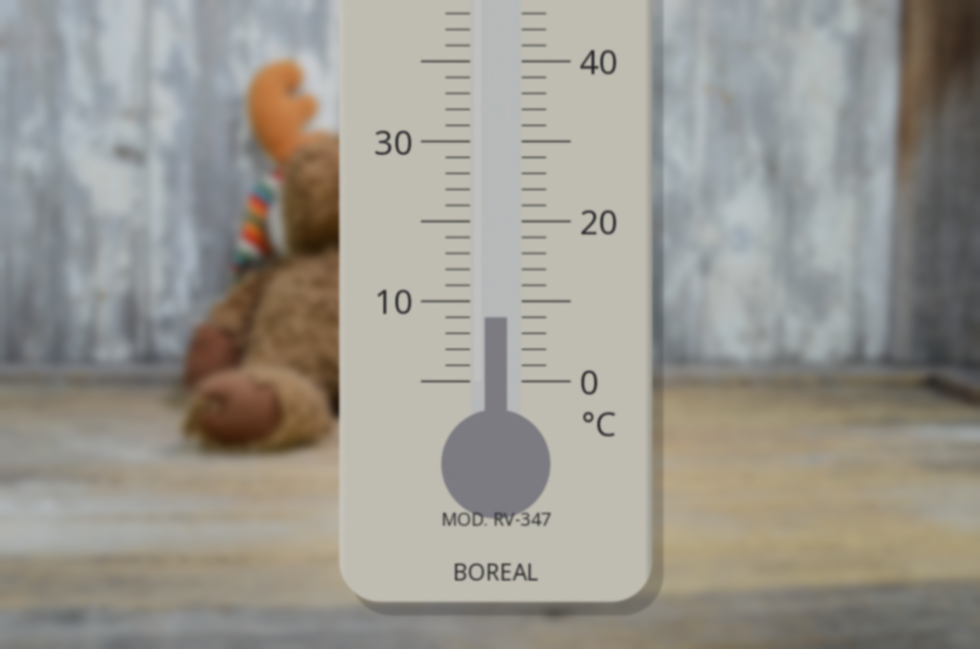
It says 8 °C
